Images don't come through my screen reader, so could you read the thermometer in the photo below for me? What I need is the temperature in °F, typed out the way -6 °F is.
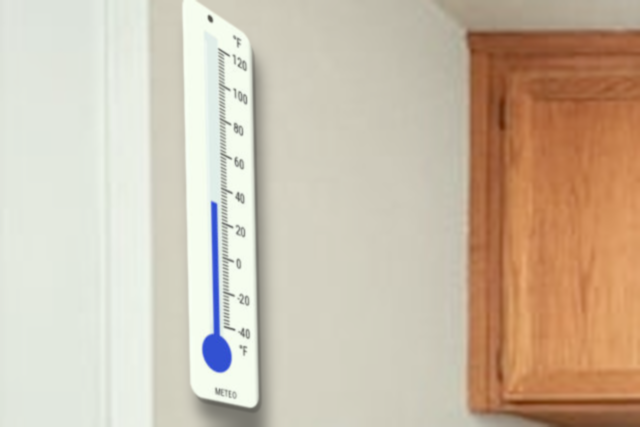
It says 30 °F
